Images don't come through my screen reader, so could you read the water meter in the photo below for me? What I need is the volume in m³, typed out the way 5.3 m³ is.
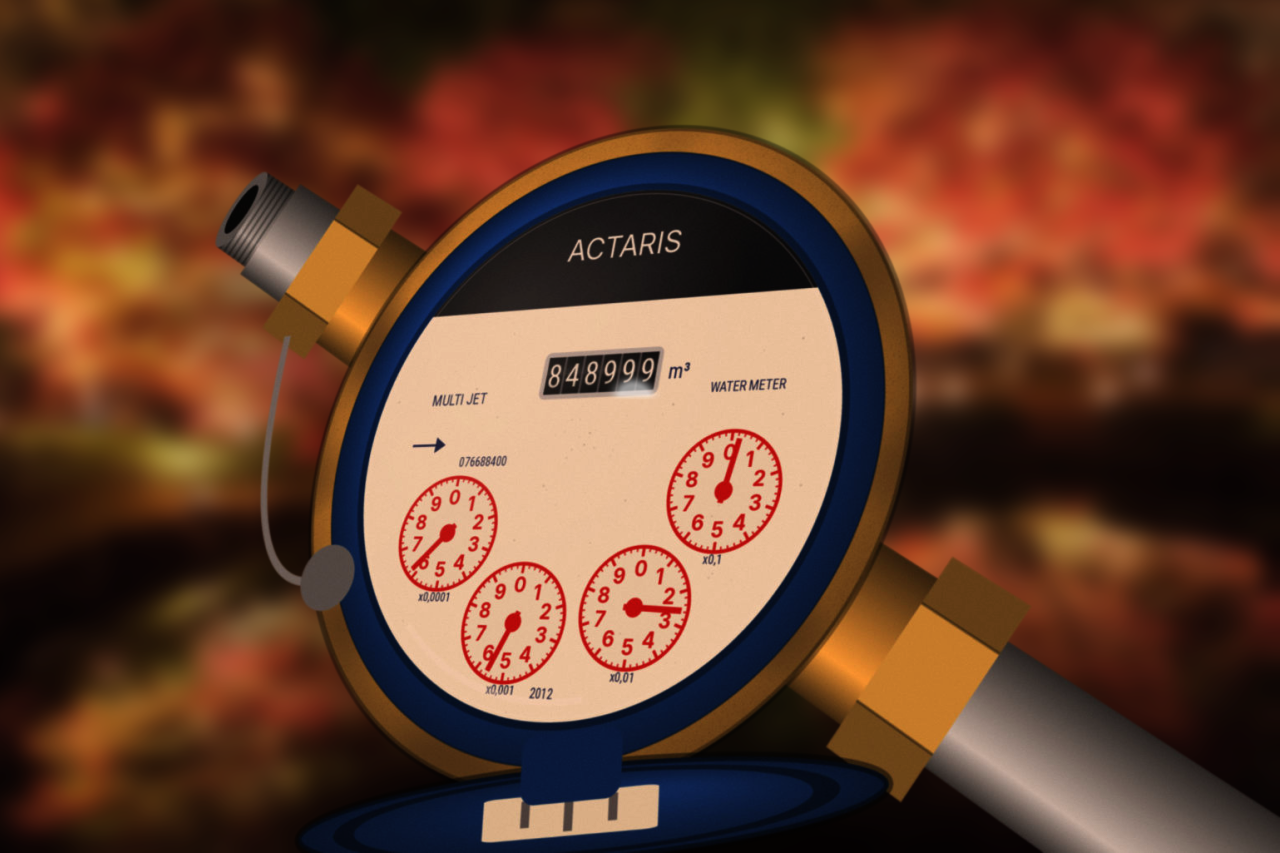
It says 848999.0256 m³
